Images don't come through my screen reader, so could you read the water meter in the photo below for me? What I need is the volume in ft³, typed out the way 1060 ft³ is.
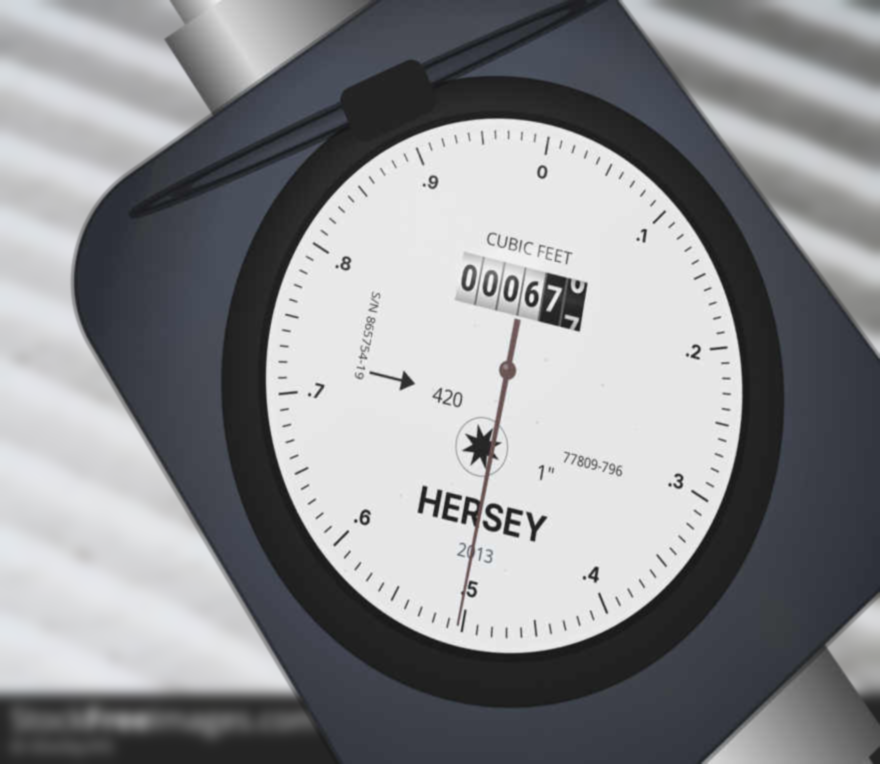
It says 676.50 ft³
